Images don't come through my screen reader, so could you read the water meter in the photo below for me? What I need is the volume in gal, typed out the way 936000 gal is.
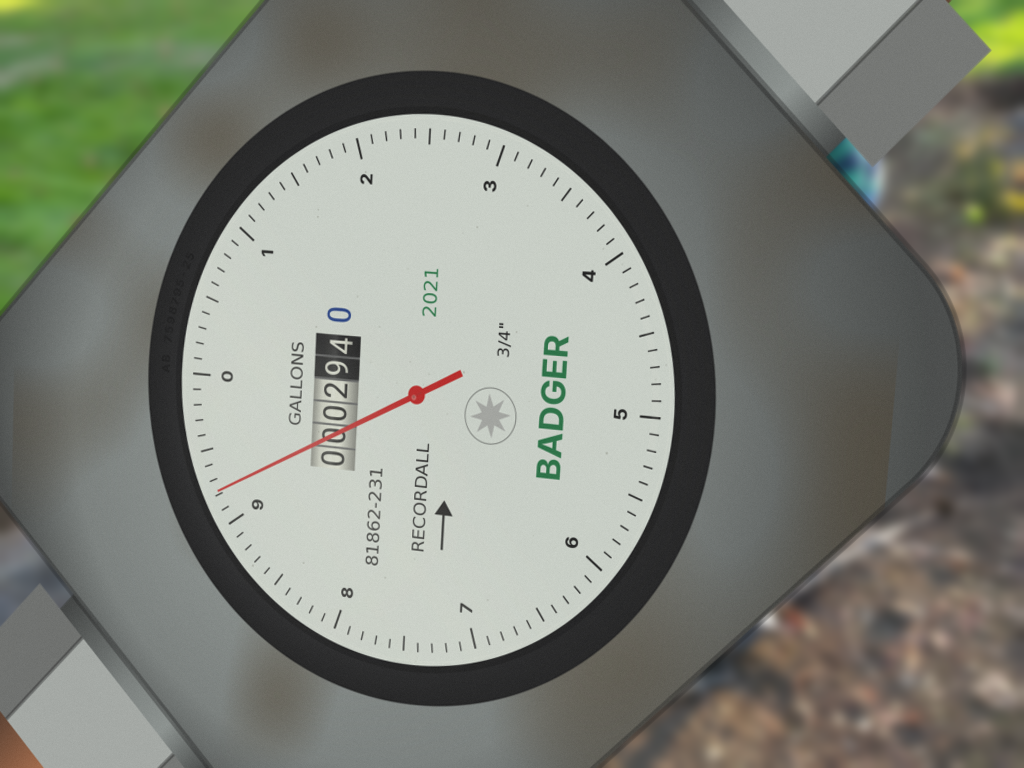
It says 2939.2 gal
